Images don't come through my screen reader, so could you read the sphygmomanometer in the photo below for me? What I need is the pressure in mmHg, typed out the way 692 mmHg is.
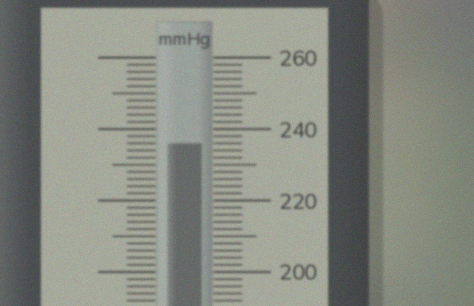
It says 236 mmHg
